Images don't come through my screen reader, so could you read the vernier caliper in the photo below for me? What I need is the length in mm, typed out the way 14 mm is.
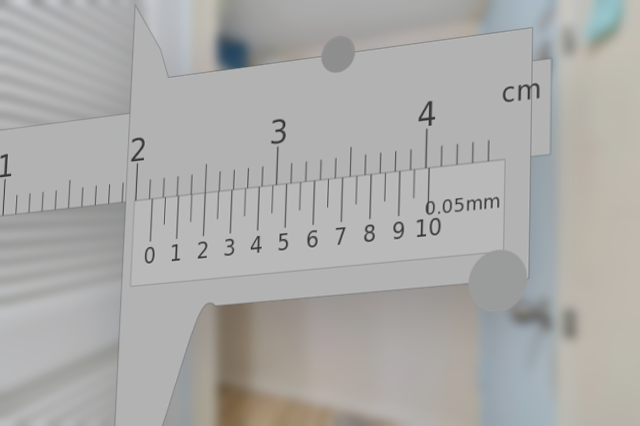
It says 21.2 mm
